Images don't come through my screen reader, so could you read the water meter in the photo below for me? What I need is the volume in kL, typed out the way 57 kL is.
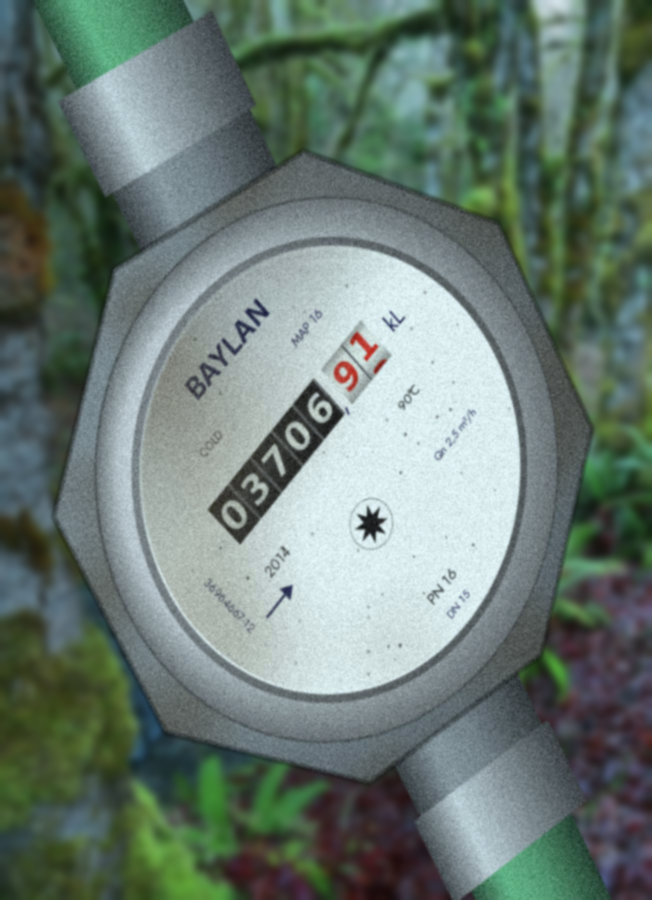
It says 3706.91 kL
